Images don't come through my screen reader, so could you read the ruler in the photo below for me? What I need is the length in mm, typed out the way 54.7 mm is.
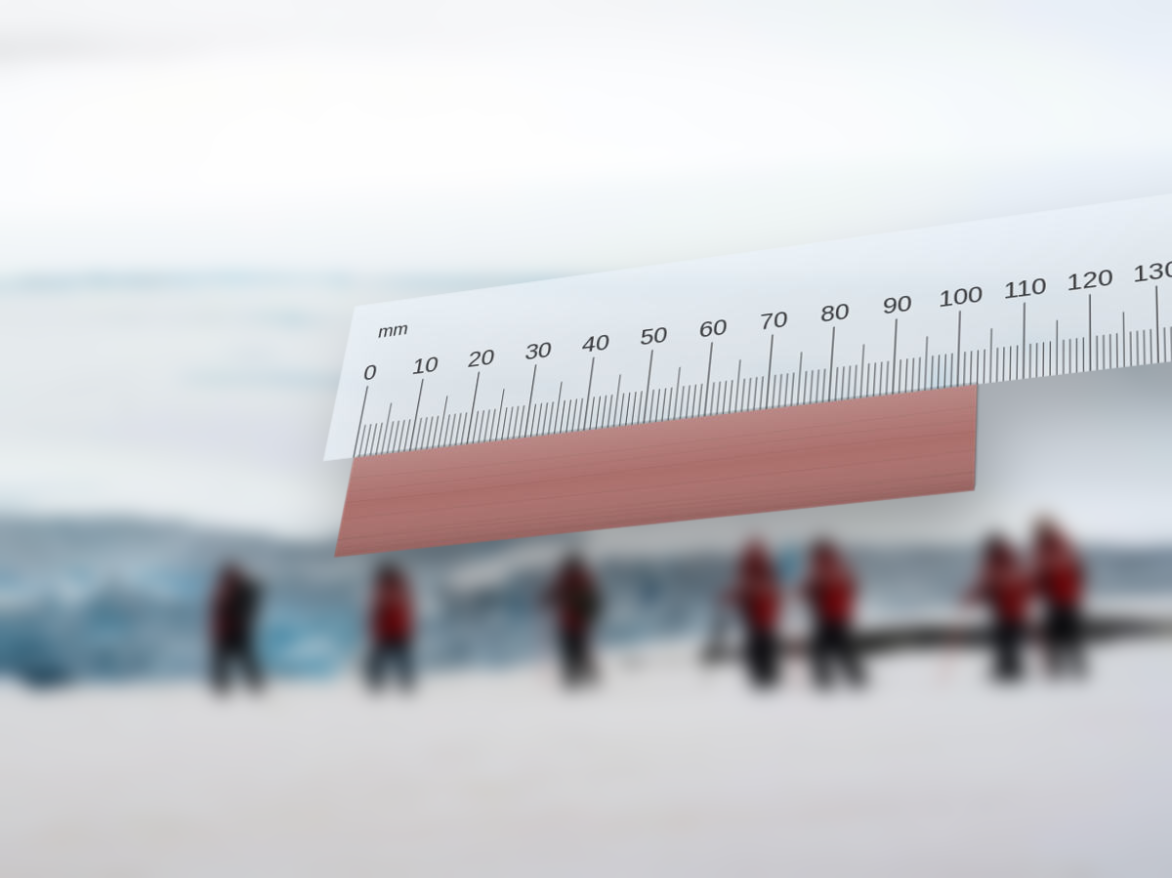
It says 103 mm
